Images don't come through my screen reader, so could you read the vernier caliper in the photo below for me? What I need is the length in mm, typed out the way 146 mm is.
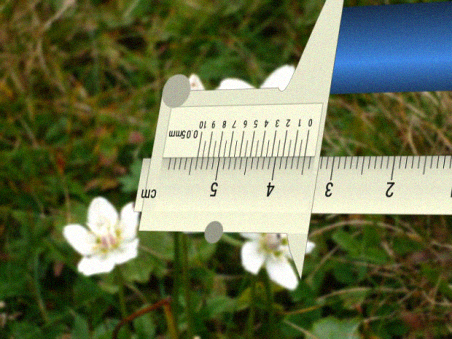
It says 35.0 mm
